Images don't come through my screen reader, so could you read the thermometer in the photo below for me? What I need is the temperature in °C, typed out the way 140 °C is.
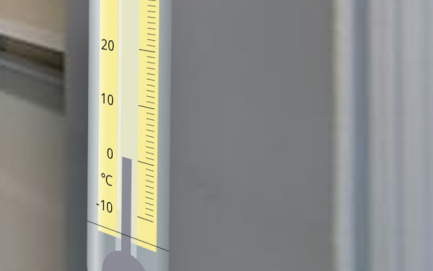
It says 0 °C
